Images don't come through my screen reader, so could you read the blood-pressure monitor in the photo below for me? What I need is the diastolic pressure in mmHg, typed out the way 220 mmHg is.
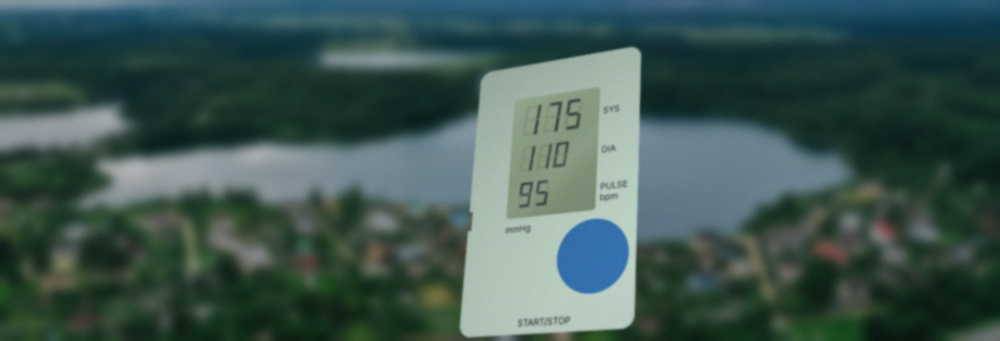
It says 110 mmHg
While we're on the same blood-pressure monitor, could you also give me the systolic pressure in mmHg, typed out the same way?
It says 175 mmHg
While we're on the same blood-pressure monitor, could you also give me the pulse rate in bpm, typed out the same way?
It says 95 bpm
